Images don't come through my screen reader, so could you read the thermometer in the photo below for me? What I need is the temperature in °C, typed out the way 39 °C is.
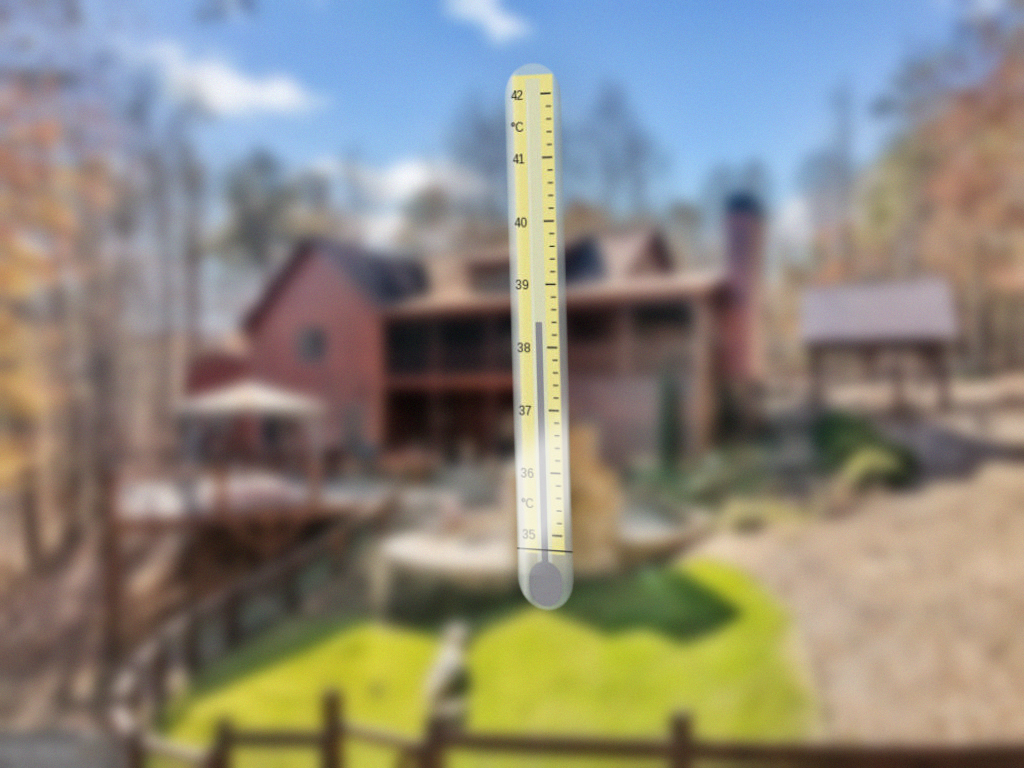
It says 38.4 °C
